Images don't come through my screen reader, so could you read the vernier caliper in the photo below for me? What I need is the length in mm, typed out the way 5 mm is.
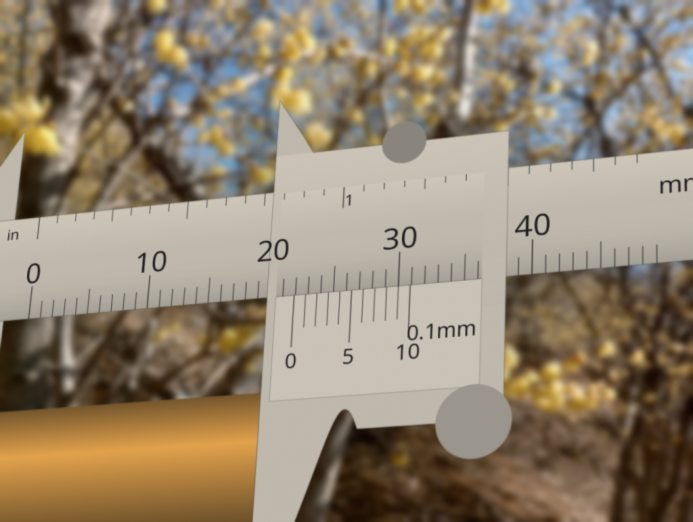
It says 21.9 mm
